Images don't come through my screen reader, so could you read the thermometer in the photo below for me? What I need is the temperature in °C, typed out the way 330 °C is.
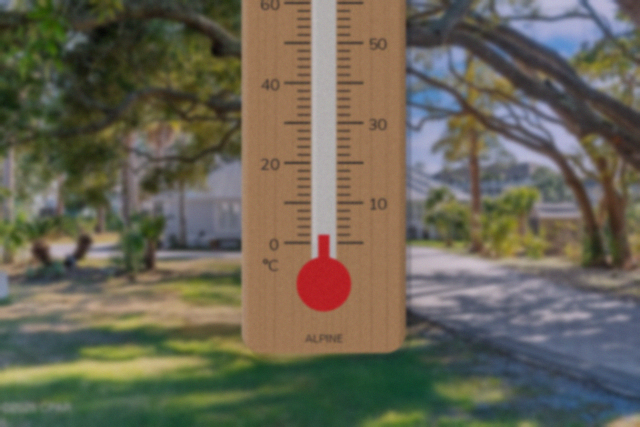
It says 2 °C
